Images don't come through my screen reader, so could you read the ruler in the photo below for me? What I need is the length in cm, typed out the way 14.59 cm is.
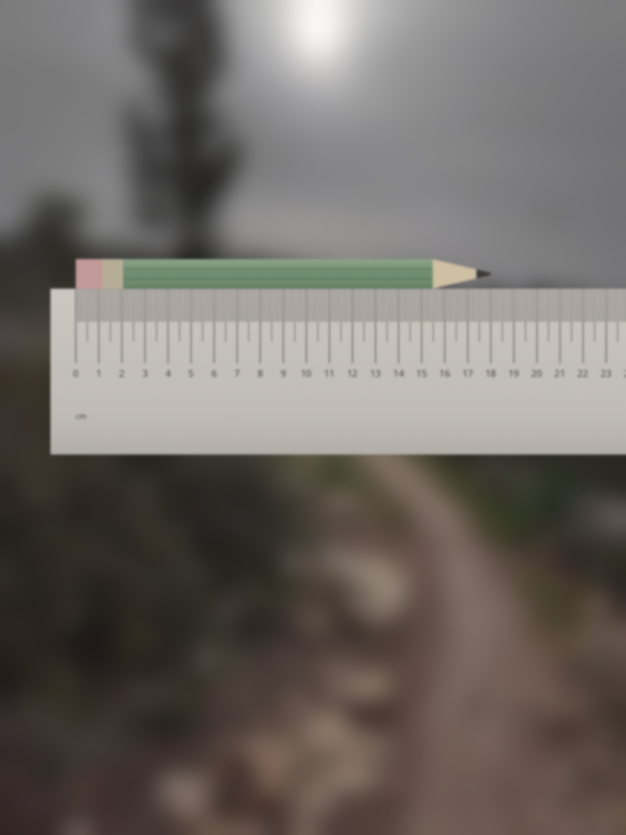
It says 18 cm
